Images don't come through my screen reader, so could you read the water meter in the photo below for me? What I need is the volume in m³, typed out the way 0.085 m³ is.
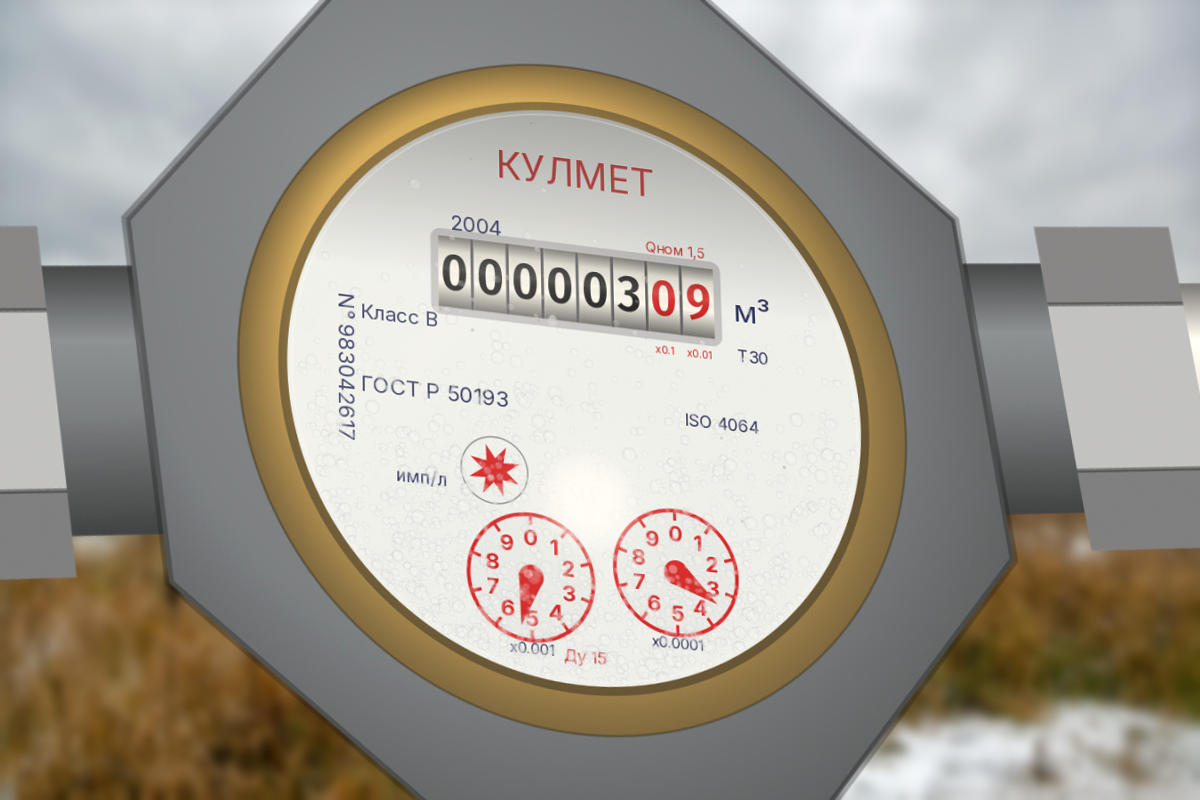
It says 3.0953 m³
